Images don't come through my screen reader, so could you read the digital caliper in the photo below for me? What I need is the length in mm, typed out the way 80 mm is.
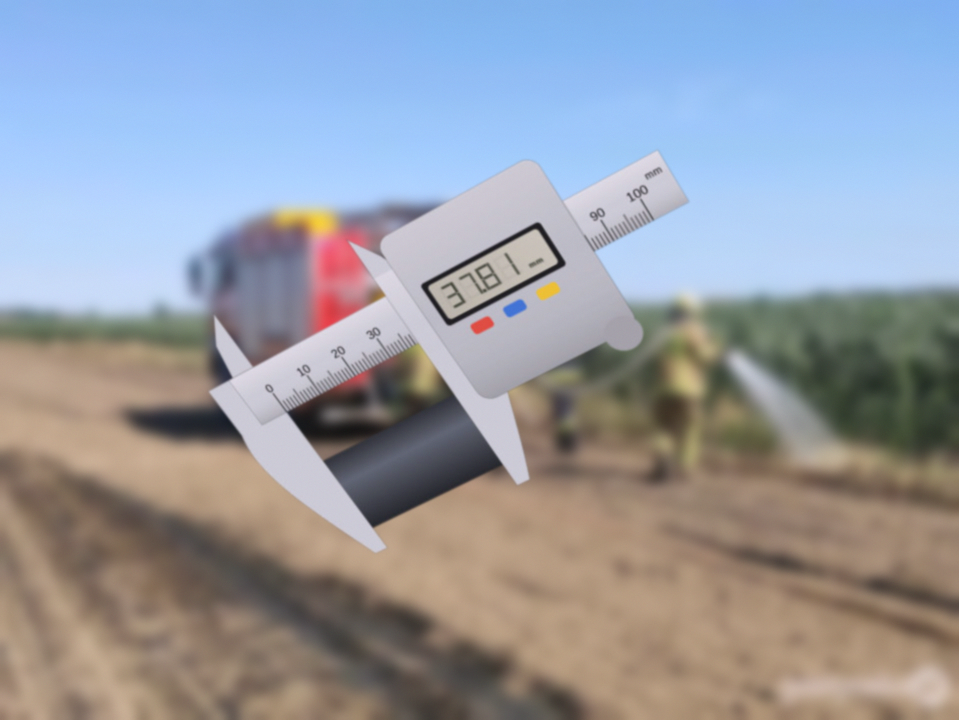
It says 37.81 mm
